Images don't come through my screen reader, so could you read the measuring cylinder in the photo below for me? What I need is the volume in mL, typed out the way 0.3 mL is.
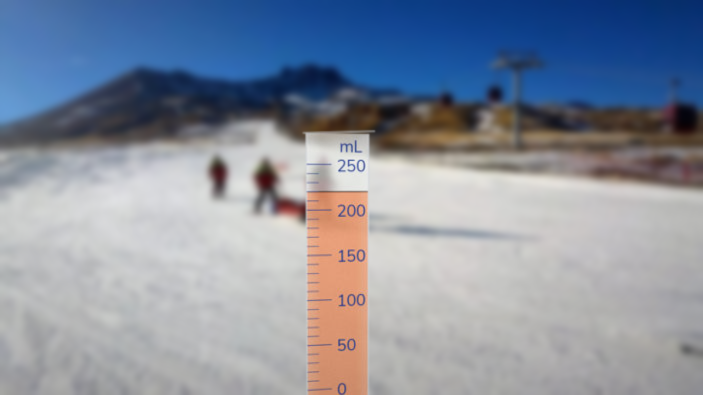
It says 220 mL
